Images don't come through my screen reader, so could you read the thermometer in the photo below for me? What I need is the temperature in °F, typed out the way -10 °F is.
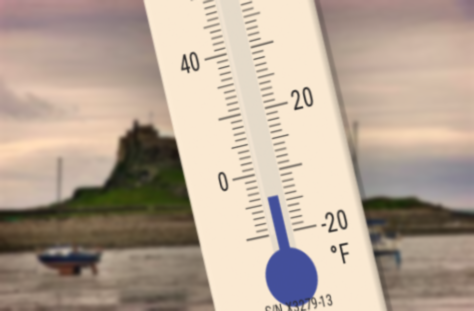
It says -8 °F
